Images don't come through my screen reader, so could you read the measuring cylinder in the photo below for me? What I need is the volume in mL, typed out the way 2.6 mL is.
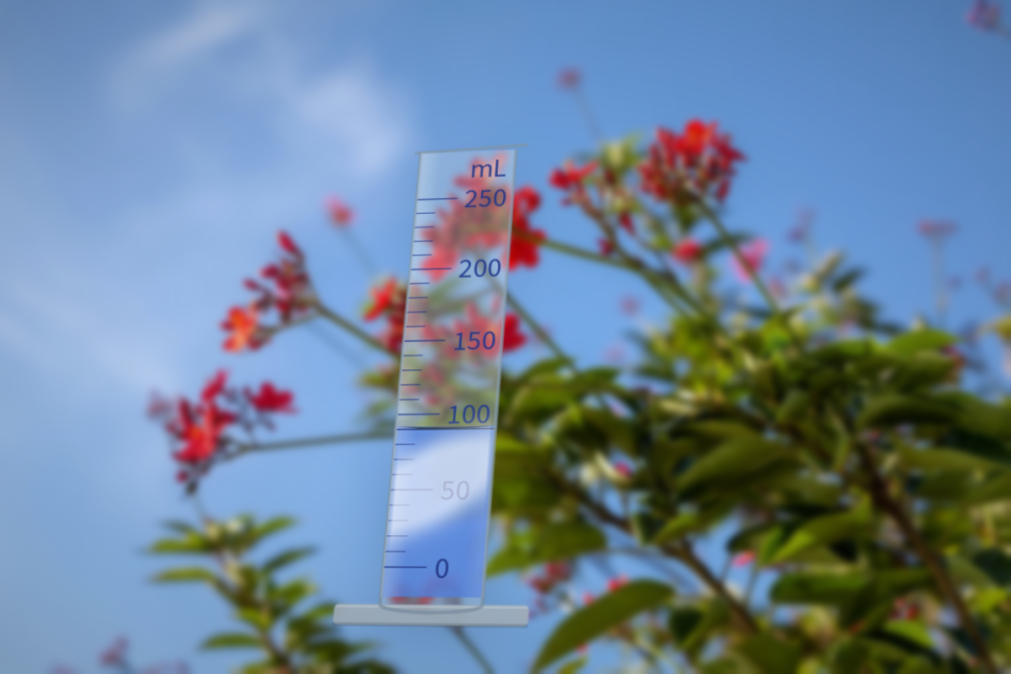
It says 90 mL
